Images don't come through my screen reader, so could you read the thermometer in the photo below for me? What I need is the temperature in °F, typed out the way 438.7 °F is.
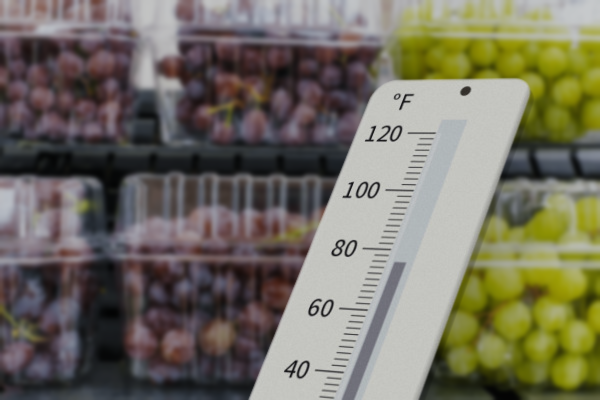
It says 76 °F
